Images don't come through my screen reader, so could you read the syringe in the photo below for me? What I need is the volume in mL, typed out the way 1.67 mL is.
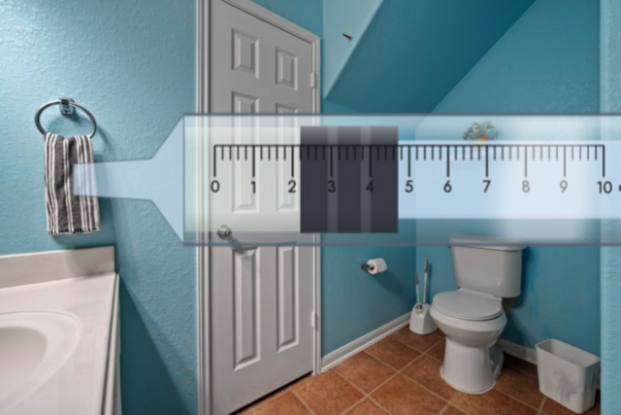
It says 2.2 mL
